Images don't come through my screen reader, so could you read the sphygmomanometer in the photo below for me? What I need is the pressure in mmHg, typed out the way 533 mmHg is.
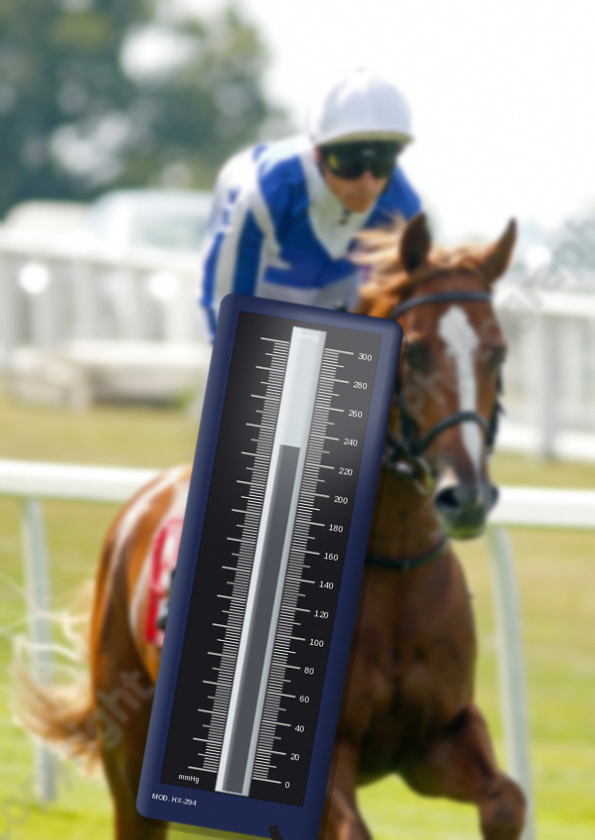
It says 230 mmHg
